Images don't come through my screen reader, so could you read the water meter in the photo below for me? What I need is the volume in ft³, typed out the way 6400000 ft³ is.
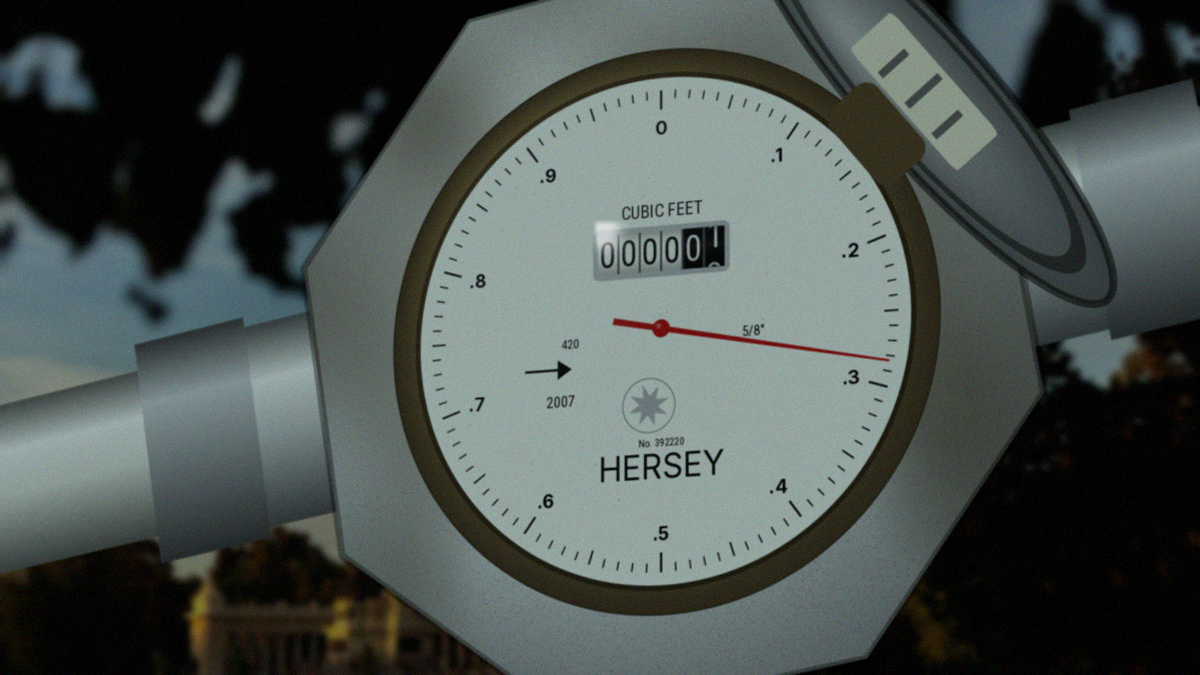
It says 1.28 ft³
